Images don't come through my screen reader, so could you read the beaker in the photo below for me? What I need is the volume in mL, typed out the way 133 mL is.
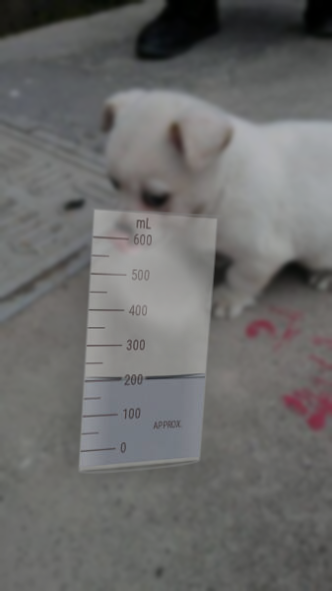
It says 200 mL
